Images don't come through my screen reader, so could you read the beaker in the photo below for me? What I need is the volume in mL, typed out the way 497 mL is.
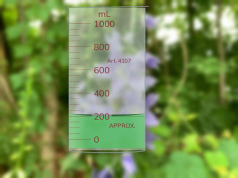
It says 200 mL
